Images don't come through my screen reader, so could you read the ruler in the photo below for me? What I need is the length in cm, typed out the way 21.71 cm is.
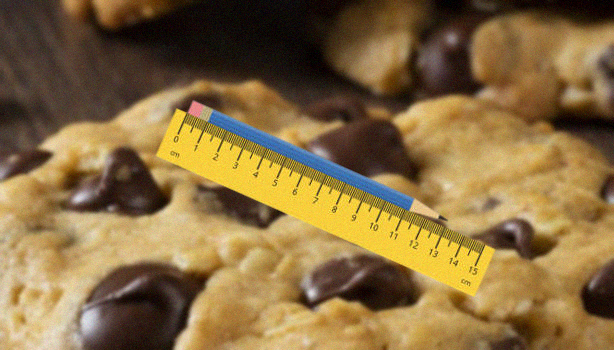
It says 13 cm
